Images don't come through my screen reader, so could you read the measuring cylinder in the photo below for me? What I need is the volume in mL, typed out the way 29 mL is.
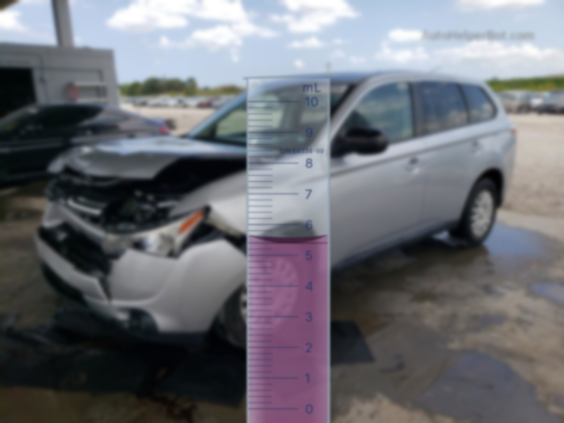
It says 5.4 mL
